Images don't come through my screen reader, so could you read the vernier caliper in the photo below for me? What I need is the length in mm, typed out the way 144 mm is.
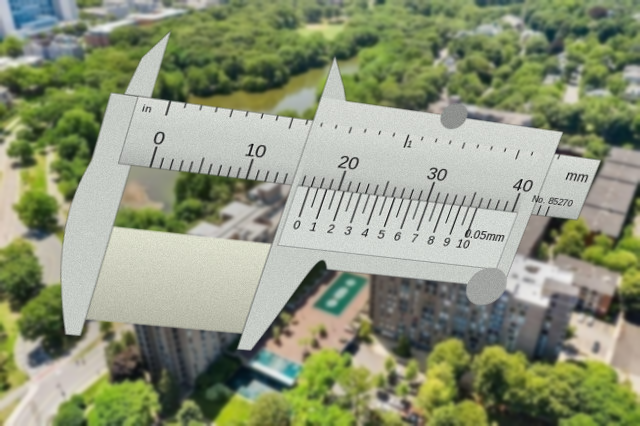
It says 16.8 mm
